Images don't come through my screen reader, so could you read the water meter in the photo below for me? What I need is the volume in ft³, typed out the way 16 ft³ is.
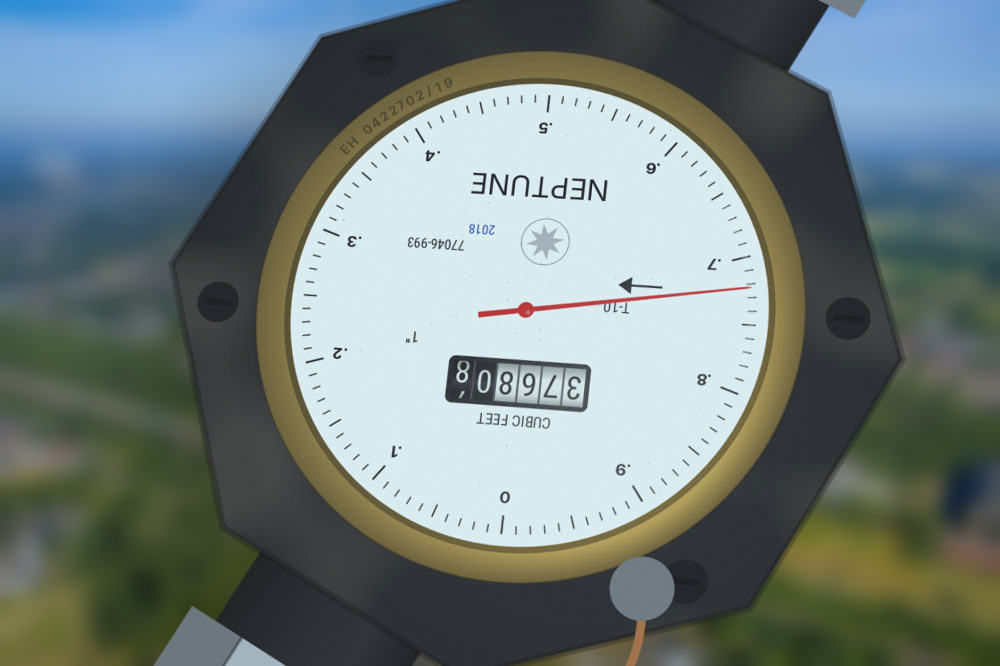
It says 376807.72 ft³
